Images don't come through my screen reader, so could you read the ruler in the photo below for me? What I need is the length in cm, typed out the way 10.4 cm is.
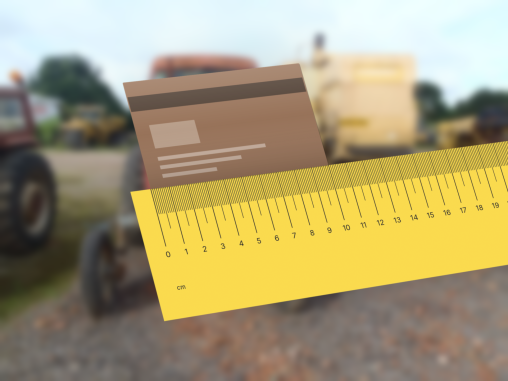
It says 10 cm
